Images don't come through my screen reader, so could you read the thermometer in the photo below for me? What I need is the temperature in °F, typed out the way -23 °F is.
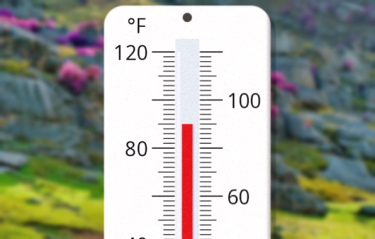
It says 90 °F
